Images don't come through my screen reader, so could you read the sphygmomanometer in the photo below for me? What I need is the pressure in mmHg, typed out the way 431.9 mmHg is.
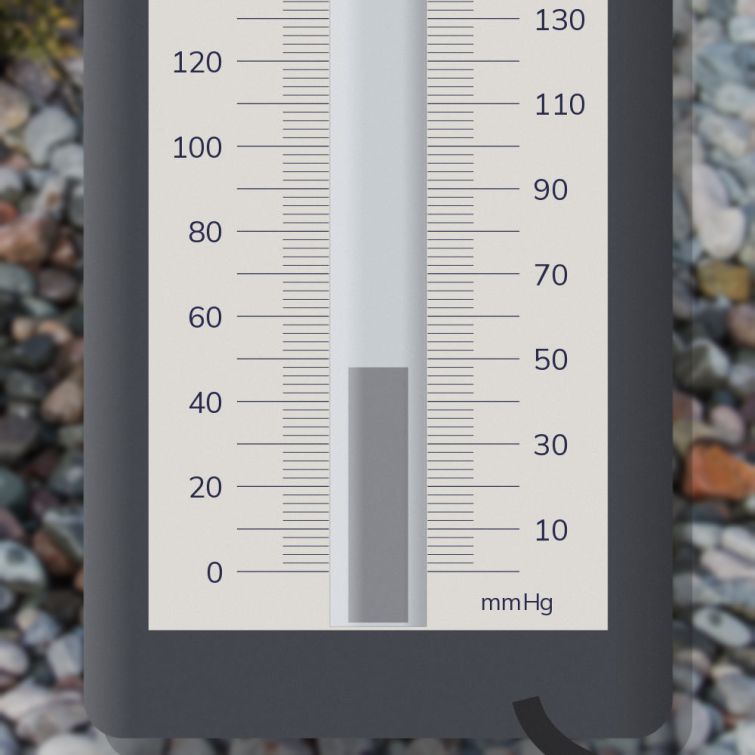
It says 48 mmHg
